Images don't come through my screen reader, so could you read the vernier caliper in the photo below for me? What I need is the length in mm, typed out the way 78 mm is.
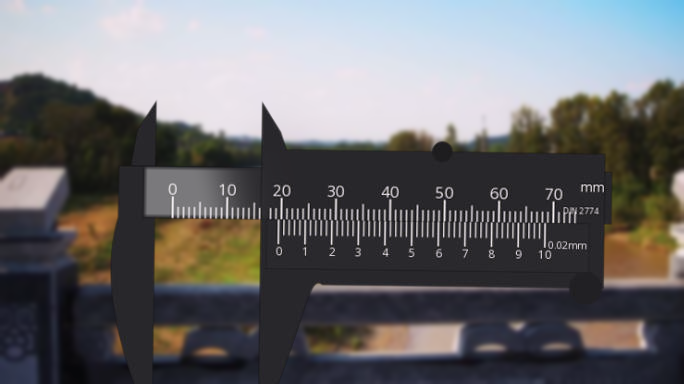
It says 19.5 mm
